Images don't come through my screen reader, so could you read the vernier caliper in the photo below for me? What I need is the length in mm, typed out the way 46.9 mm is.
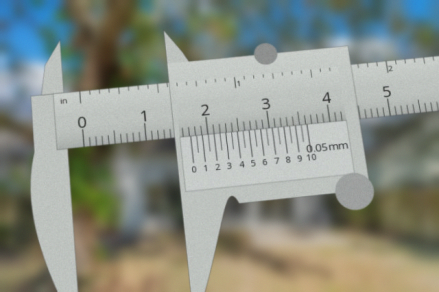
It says 17.2 mm
